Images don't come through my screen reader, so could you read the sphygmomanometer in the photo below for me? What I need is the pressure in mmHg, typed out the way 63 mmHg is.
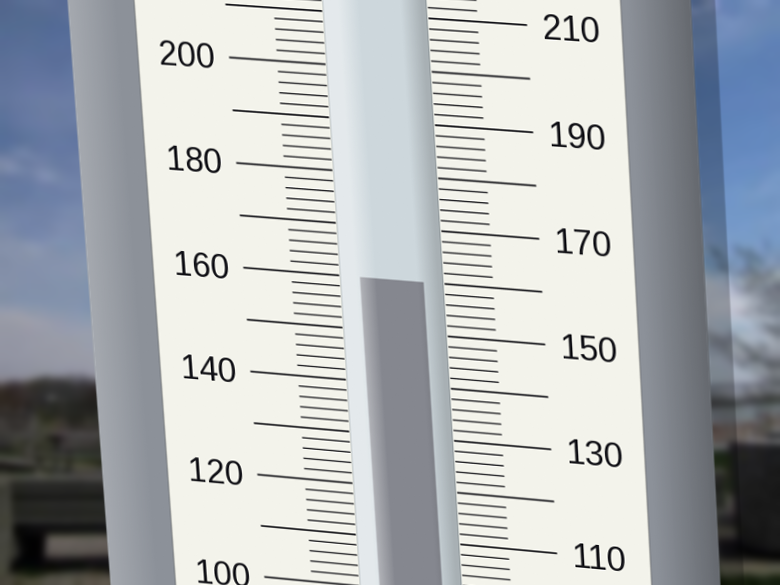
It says 160 mmHg
